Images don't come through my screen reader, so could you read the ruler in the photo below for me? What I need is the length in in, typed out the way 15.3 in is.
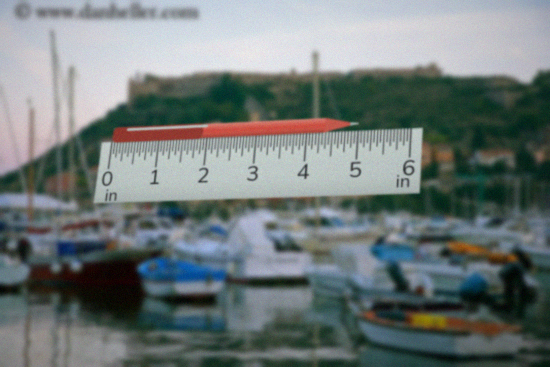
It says 5 in
